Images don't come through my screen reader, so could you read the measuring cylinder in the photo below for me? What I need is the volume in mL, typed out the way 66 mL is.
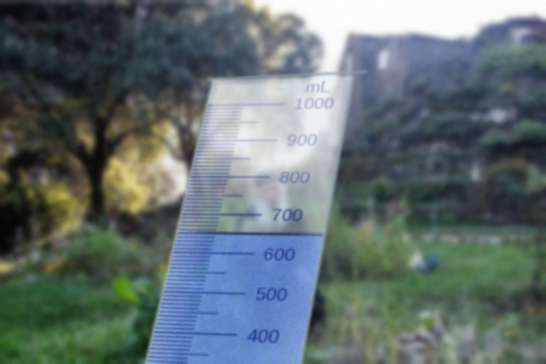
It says 650 mL
